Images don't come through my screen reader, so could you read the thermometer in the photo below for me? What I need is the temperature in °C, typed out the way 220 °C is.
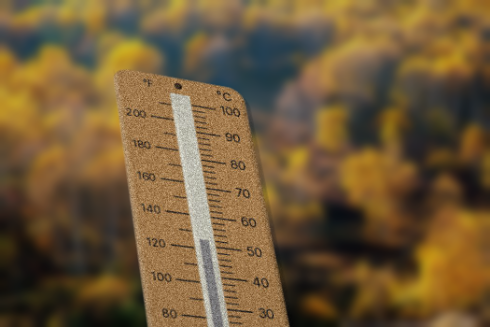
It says 52 °C
